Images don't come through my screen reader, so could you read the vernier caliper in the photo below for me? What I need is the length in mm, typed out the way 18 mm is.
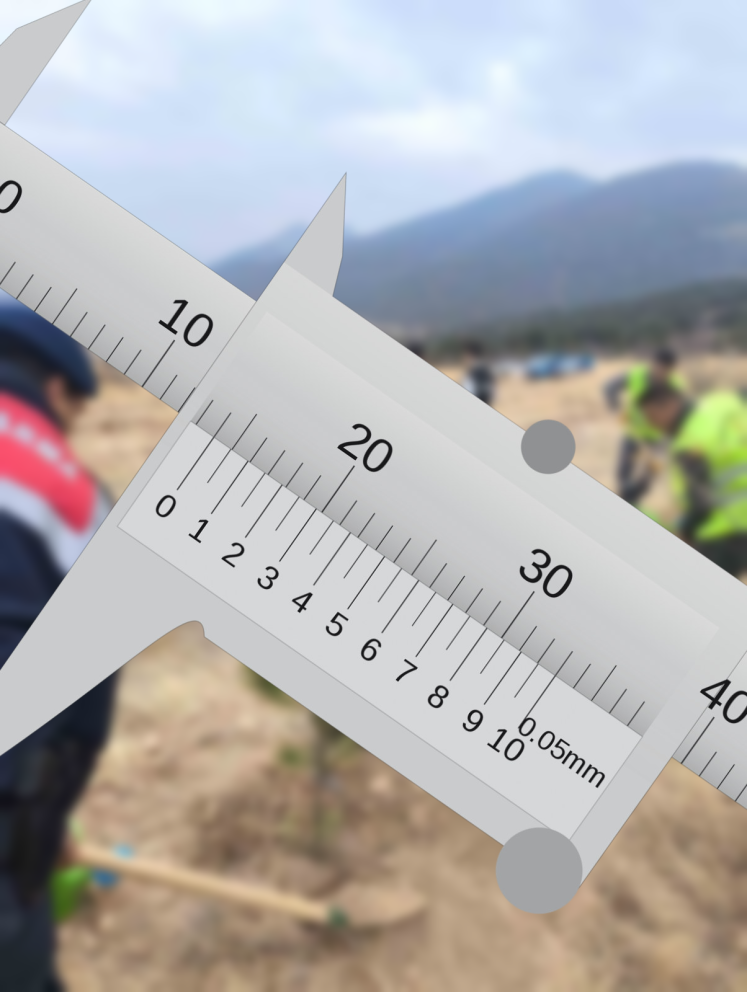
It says 14.00 mm
